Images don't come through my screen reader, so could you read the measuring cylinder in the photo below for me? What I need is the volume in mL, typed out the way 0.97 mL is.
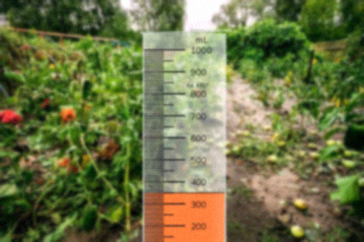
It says 350 mL
